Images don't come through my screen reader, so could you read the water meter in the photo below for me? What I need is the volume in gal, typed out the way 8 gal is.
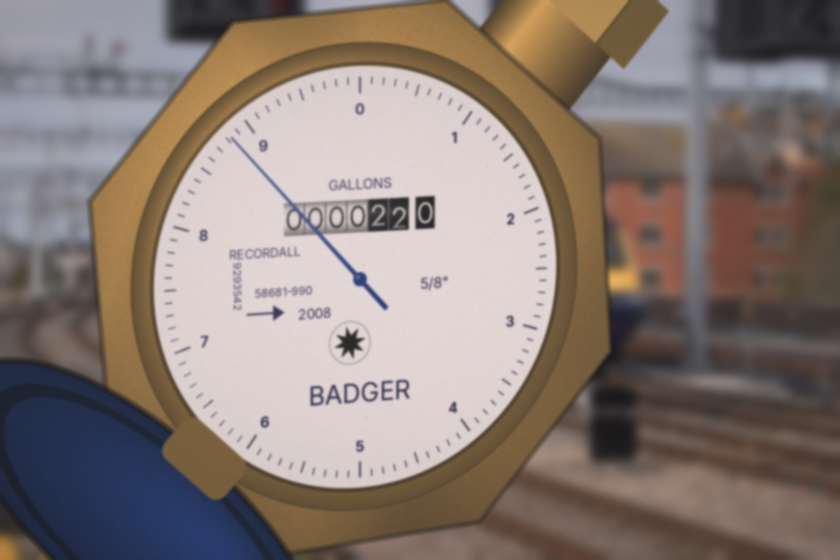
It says 218.8 gal
